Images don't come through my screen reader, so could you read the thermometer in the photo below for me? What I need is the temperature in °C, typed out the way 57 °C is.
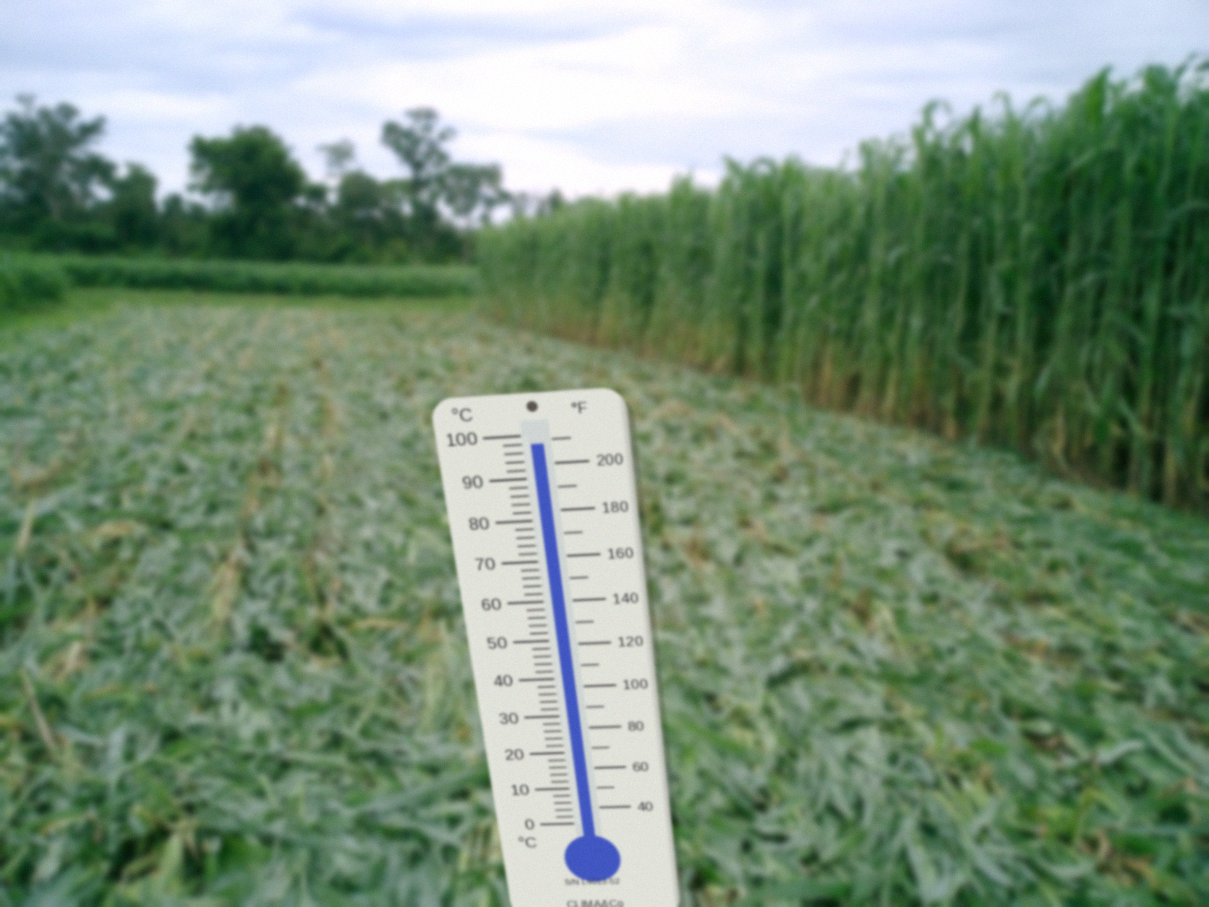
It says 98 °C
